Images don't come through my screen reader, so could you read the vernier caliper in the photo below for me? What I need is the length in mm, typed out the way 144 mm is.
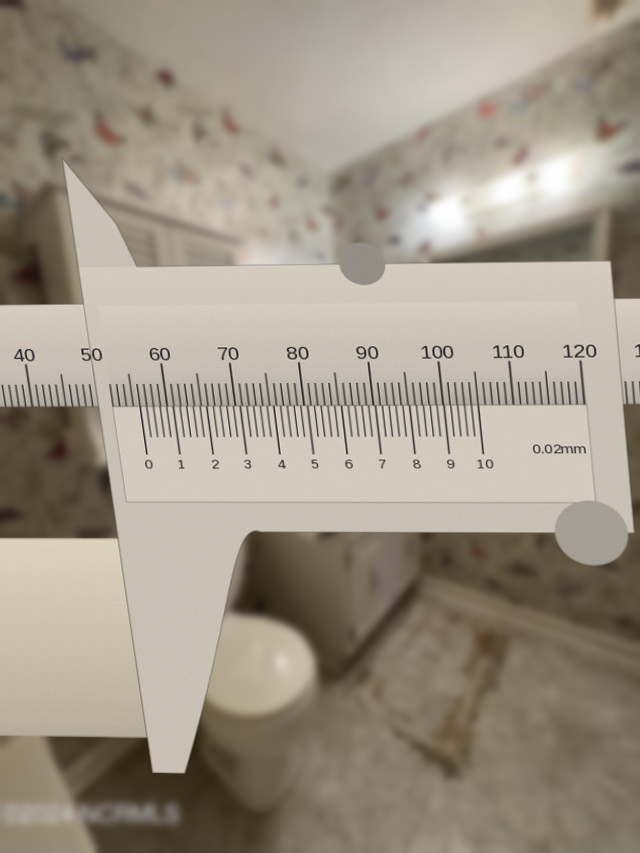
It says 56.0 mm
